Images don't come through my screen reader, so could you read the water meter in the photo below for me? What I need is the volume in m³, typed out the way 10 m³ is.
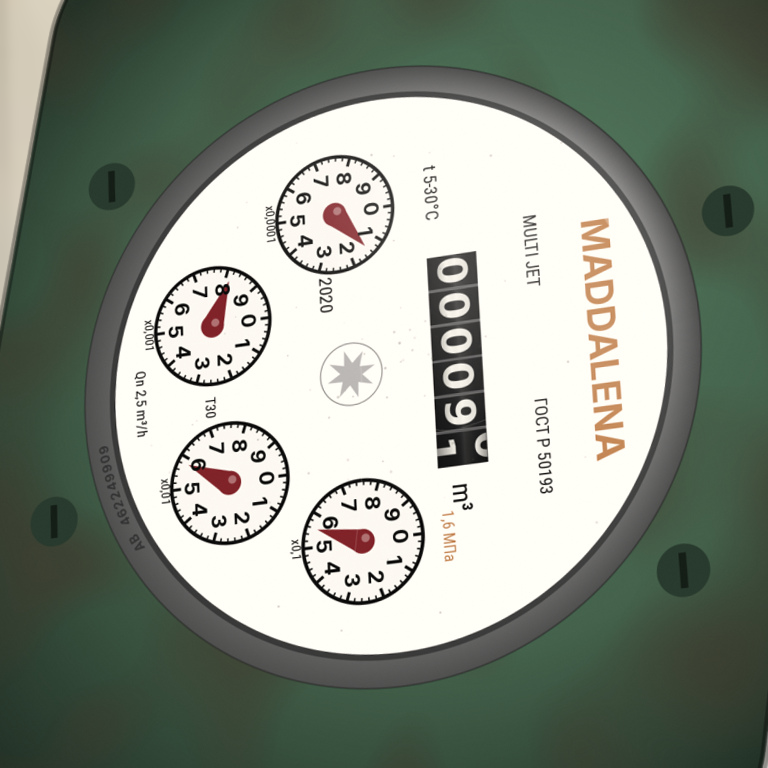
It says 90.5581 m³
